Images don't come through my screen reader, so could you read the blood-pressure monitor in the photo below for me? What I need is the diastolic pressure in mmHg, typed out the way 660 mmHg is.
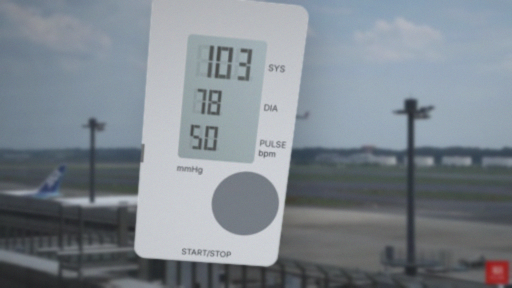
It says 78 mmHg
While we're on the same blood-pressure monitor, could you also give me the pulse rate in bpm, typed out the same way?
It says 50 bpm
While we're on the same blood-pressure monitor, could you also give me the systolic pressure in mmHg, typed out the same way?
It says 103 mmHg
